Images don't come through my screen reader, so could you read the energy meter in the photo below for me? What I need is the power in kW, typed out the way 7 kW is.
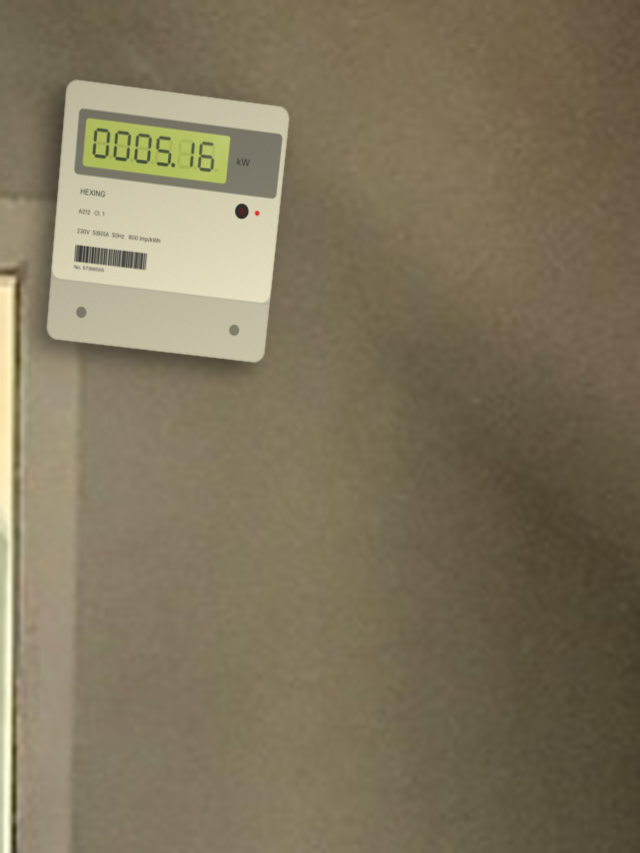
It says 5.16 kW
